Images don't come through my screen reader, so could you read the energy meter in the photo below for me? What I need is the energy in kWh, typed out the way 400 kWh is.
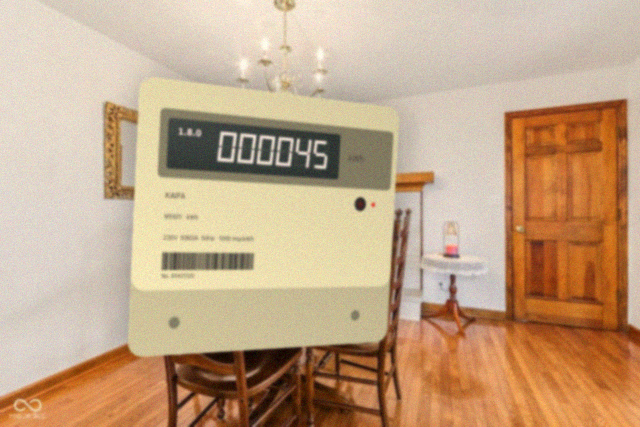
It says 45 kWh
